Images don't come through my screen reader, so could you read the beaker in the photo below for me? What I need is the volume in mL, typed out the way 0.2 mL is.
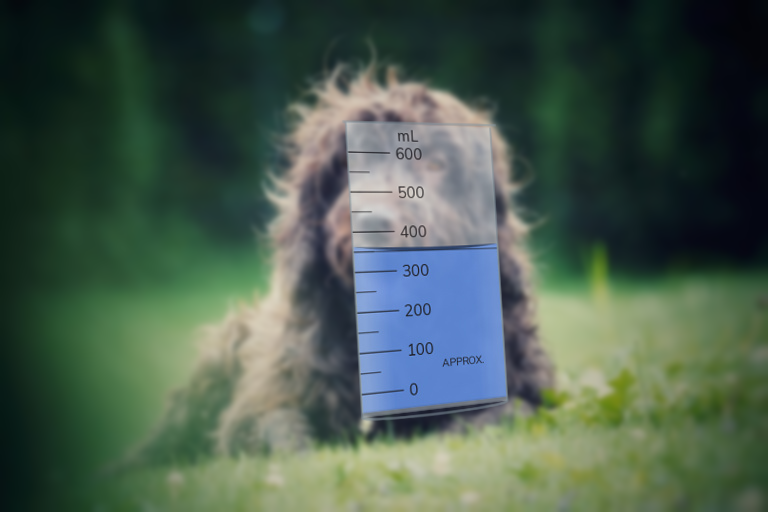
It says 350 mL
